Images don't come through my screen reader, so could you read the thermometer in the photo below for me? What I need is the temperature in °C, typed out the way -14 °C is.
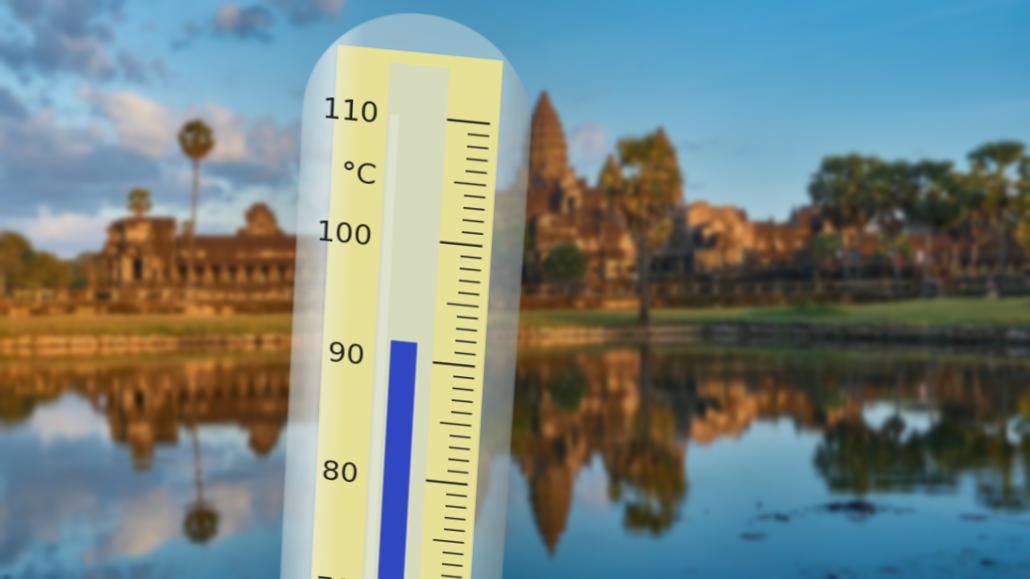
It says 91.5 °C
